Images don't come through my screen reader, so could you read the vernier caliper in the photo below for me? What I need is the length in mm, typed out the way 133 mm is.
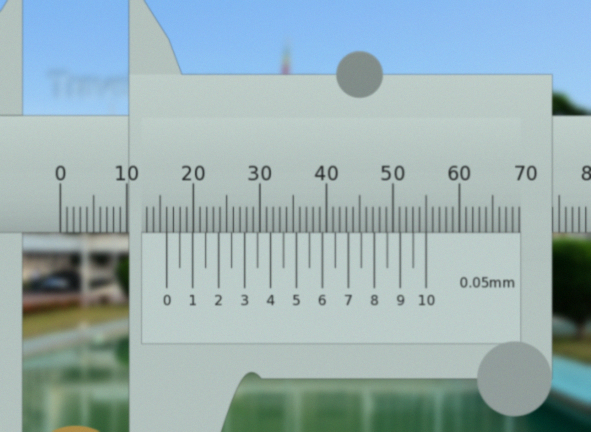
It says 16.0 mm
